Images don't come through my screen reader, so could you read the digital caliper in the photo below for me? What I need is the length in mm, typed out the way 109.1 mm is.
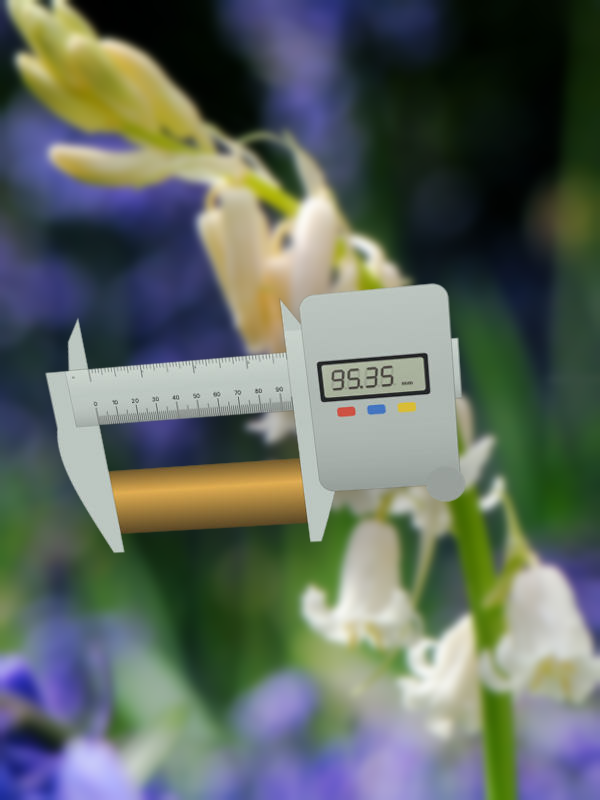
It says 95.35 mm
